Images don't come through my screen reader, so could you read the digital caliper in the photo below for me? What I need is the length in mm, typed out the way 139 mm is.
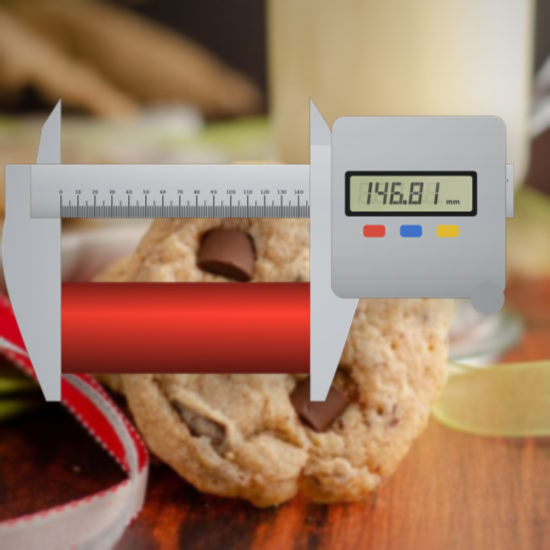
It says 146.81 mm
